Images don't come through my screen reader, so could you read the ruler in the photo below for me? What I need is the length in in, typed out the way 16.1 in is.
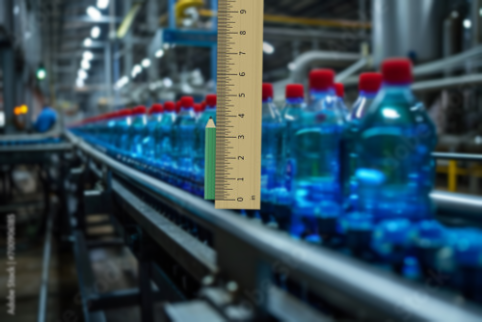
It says 4 in
